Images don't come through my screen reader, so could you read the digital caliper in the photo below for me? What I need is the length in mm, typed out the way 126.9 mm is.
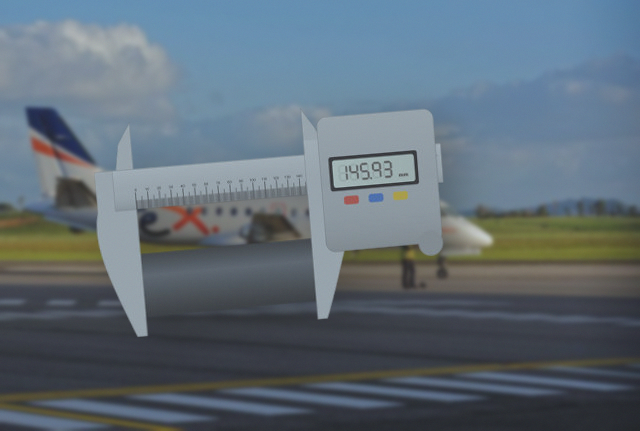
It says 145.93 mm
